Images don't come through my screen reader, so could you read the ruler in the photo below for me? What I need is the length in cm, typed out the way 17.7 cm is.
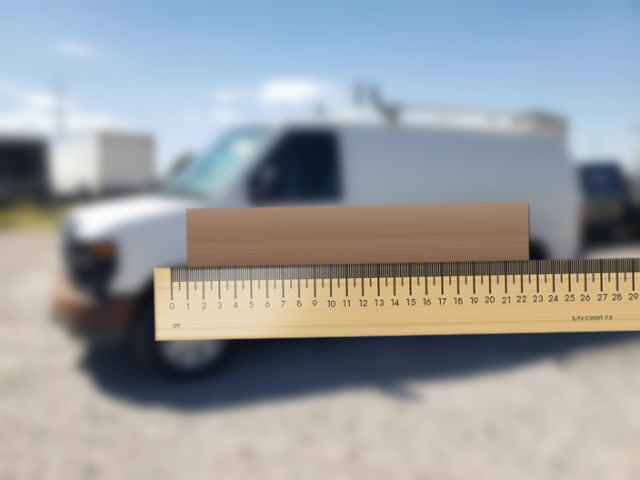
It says 21.5 cm
